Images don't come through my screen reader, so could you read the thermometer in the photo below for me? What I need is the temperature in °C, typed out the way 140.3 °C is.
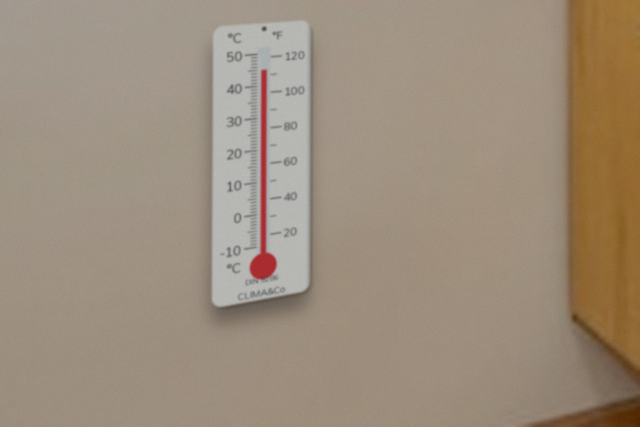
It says 45 °C
